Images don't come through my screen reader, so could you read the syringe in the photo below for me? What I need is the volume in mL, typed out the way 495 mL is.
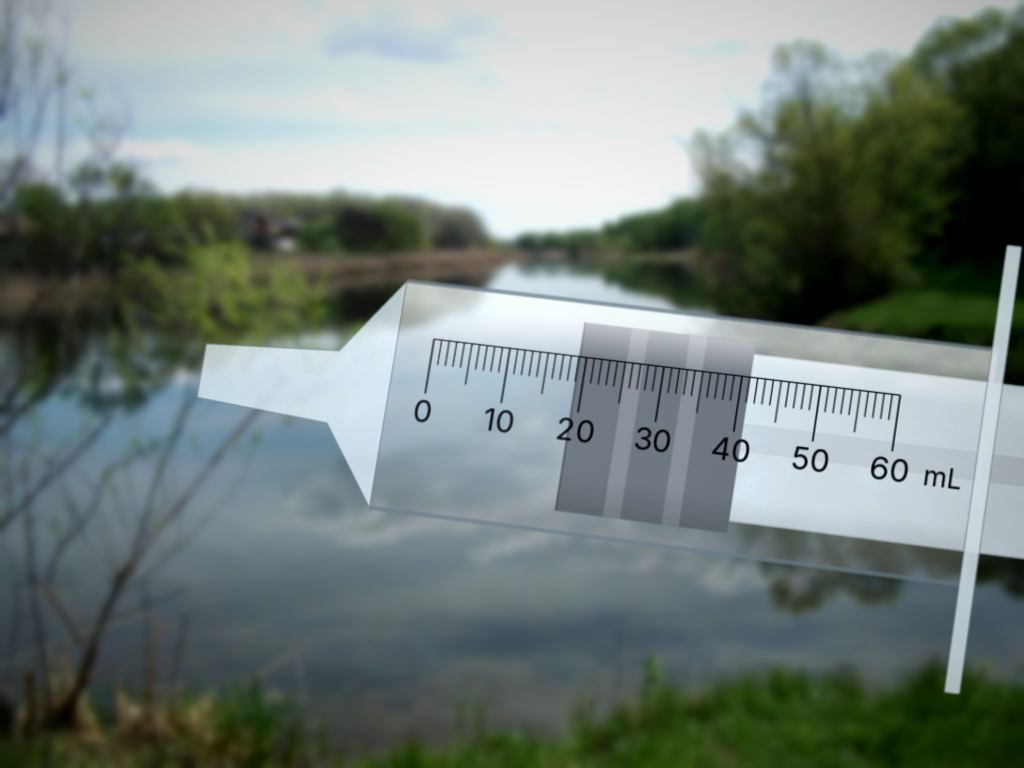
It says 19 mL
